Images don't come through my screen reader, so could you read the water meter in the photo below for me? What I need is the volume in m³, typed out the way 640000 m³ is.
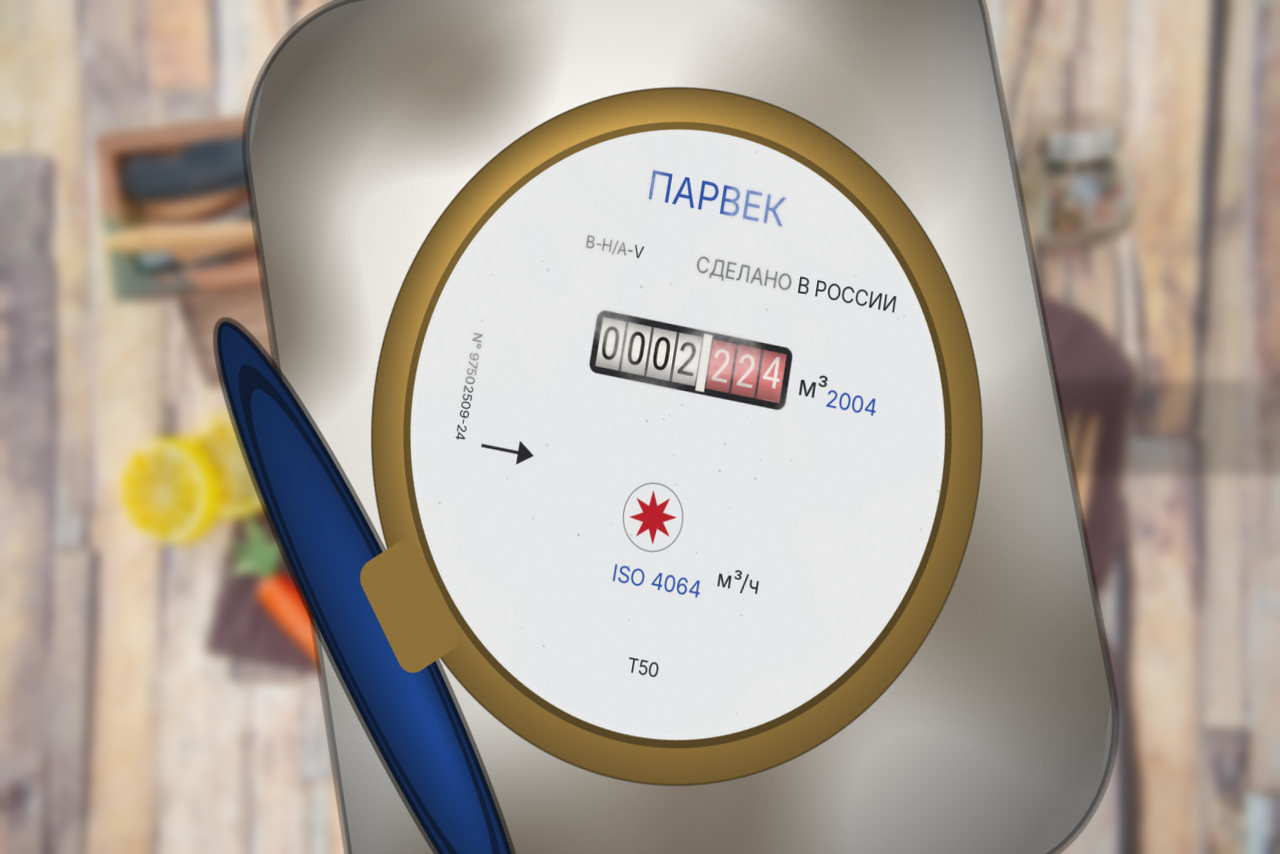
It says 2.224 m³
